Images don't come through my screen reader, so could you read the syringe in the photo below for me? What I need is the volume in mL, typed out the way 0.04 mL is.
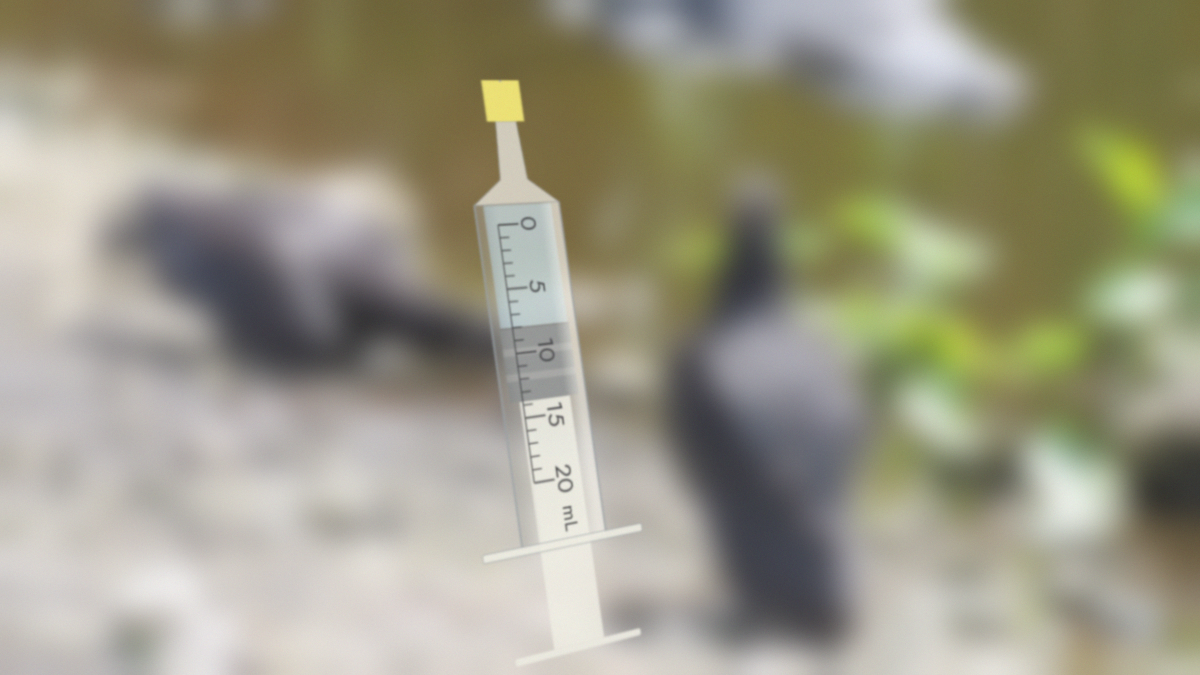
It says 8 mL
